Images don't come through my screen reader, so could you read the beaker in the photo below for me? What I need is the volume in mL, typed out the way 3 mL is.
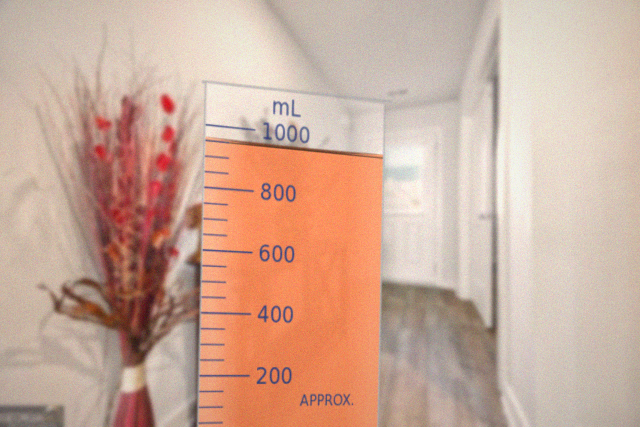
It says 950 mL
